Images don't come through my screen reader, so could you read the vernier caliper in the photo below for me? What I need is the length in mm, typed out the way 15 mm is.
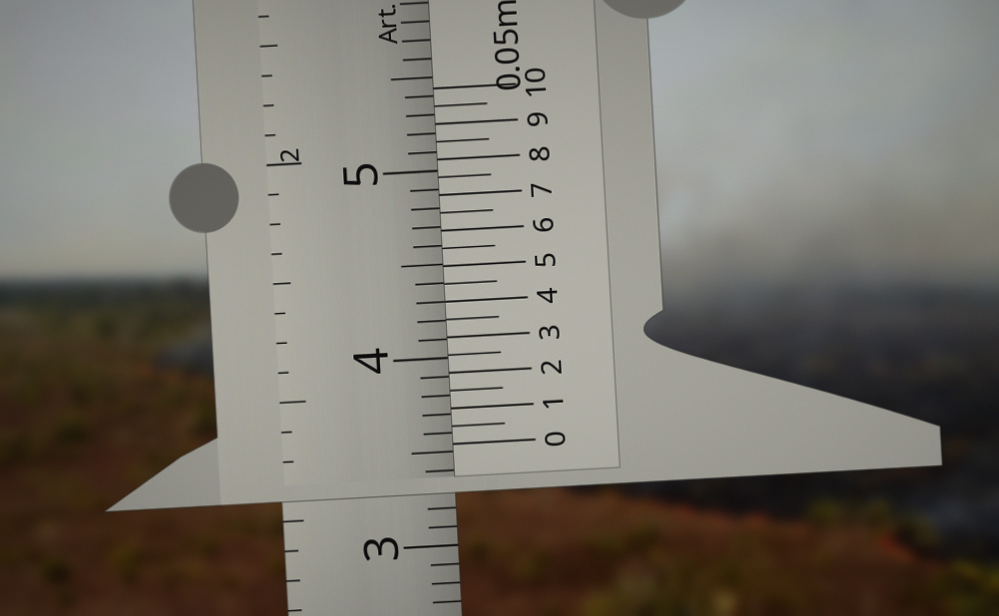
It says 35.4 mm
